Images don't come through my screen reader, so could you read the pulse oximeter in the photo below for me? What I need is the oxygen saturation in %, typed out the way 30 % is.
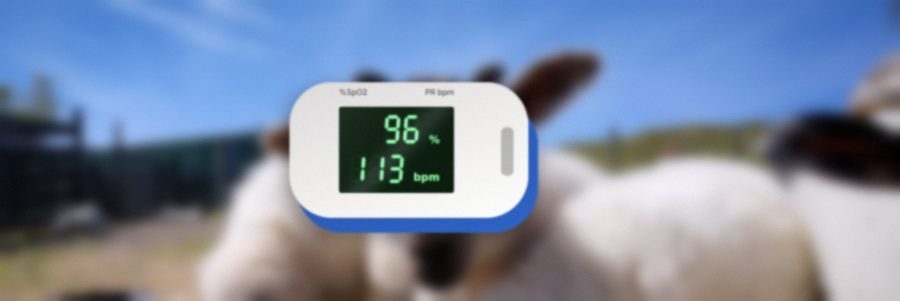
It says 96 %
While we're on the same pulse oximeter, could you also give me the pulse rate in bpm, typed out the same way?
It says 113 bpm
